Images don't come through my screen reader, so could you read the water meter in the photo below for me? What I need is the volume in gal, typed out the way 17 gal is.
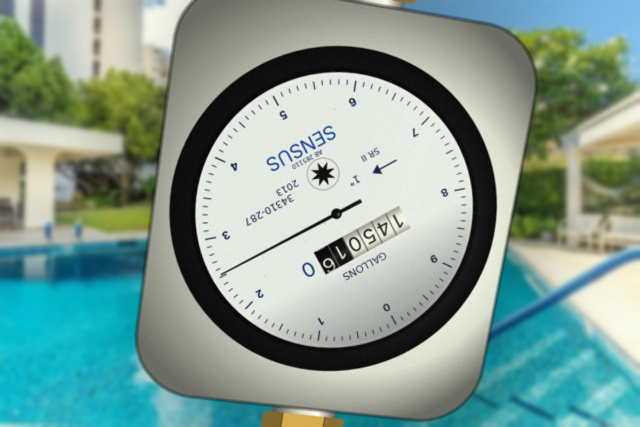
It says 1450162.5 gal
